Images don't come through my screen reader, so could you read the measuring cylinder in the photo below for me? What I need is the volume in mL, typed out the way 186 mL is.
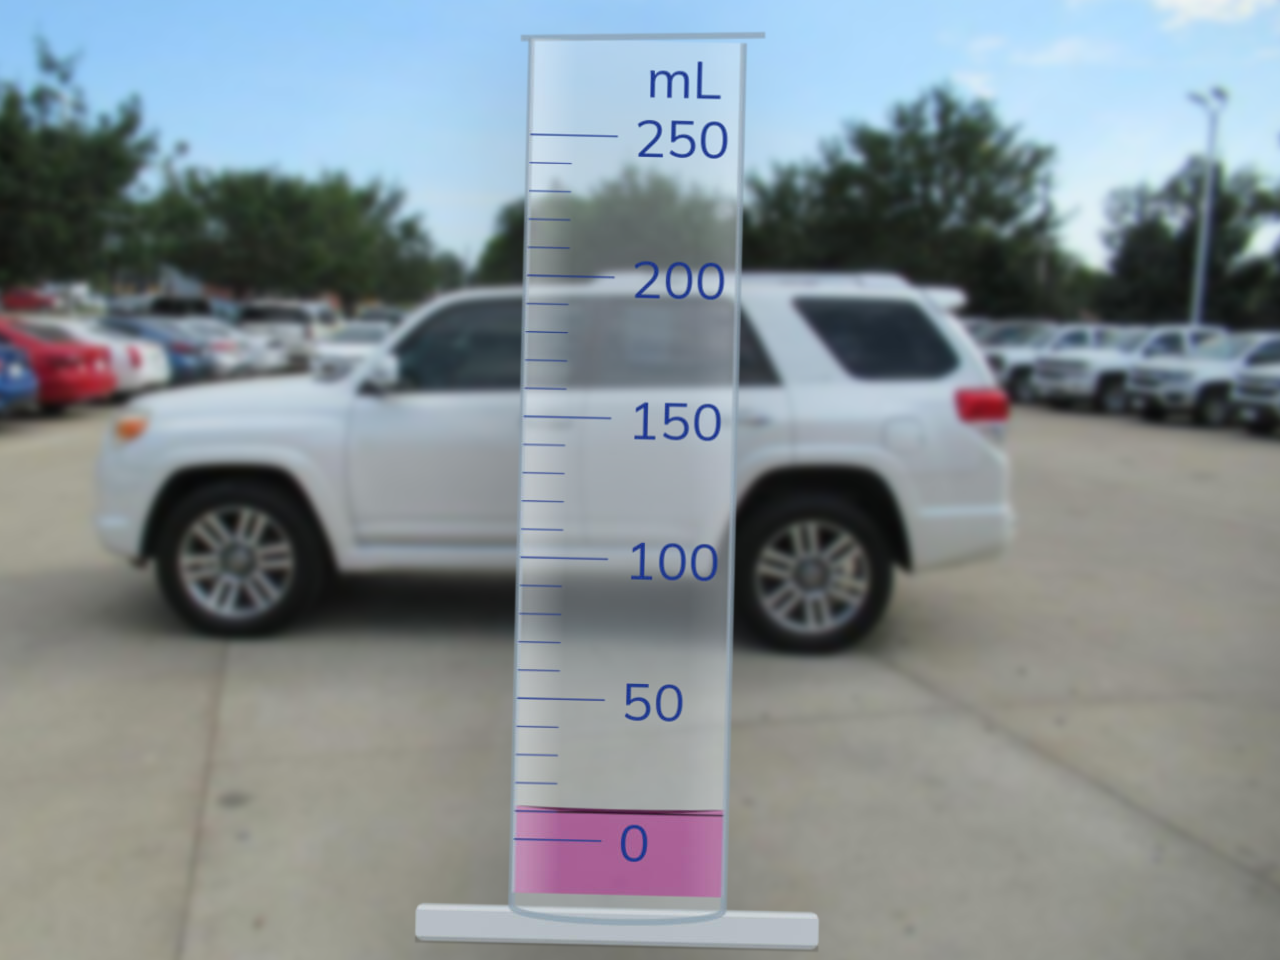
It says 10 mL
